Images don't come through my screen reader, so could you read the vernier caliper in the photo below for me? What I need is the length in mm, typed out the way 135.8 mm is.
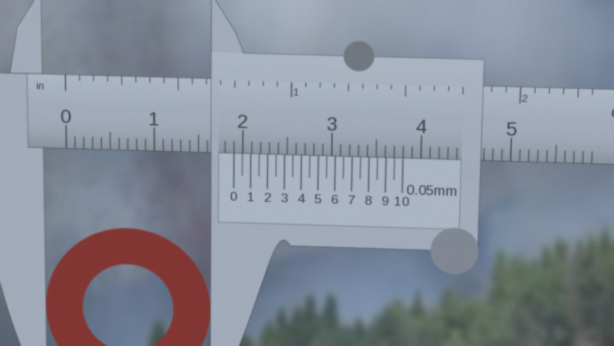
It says 19.0 mm
